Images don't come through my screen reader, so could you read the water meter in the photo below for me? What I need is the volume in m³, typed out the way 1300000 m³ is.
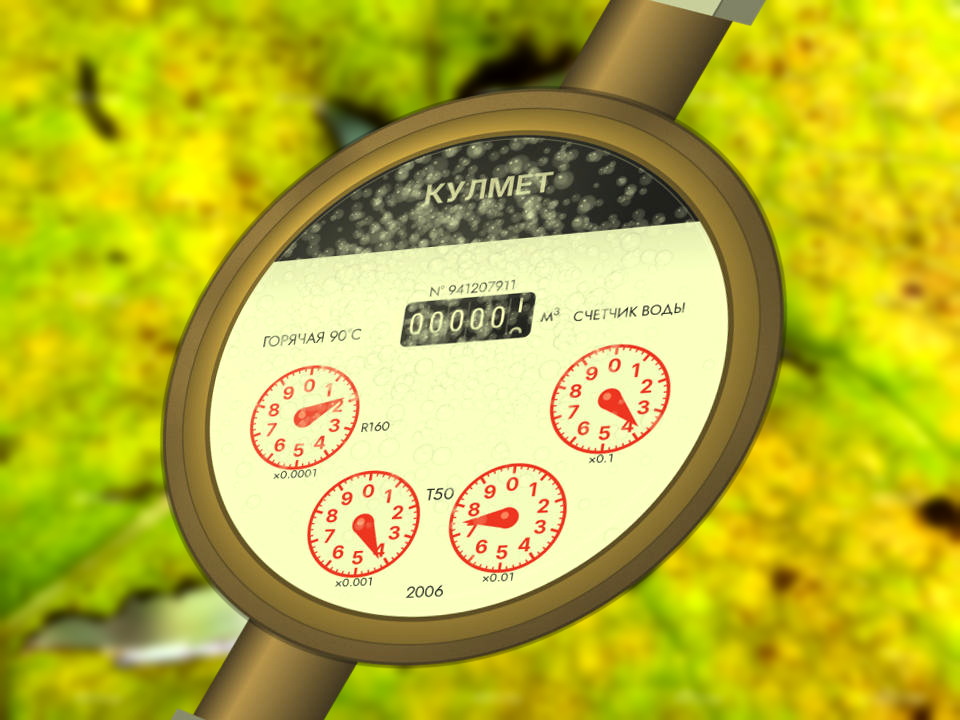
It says 1.3741 m³
